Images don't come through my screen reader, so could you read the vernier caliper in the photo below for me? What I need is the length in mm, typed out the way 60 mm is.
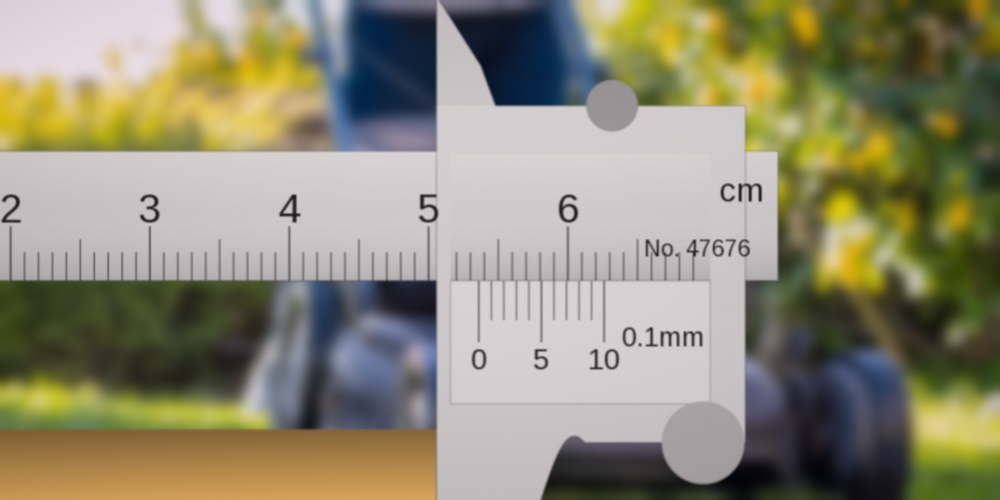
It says 53.6 mm
